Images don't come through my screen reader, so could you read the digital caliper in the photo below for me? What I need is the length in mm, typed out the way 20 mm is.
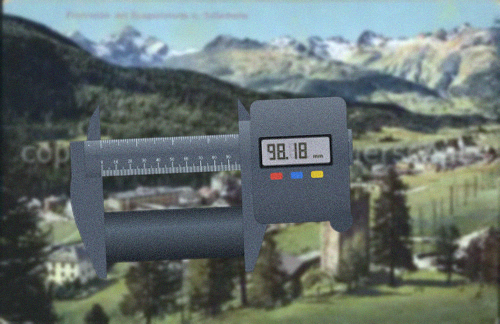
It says 98.18 mm
